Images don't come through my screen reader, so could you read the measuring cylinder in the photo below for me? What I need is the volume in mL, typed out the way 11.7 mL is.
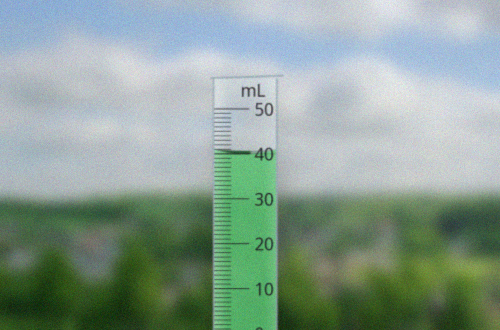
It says 40 mL
